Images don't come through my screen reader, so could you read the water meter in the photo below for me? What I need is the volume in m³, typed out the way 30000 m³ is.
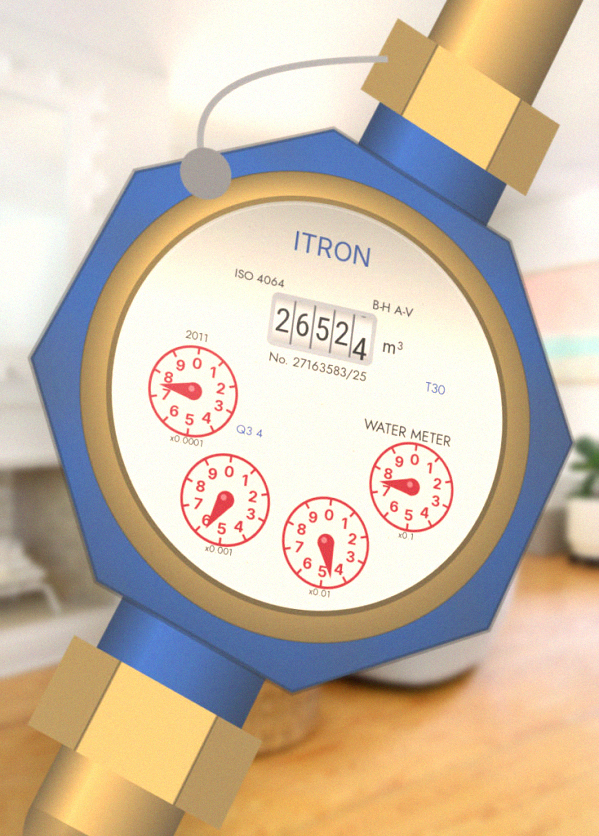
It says 26523.7457 m³
